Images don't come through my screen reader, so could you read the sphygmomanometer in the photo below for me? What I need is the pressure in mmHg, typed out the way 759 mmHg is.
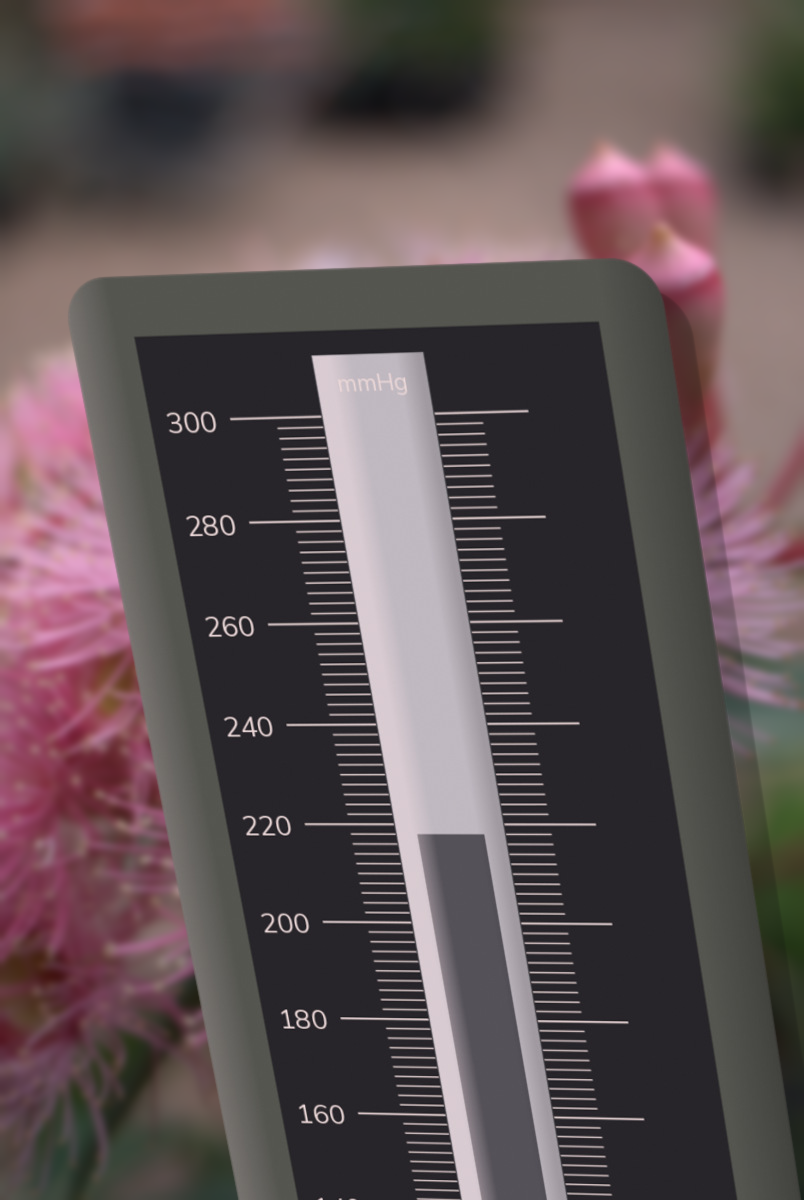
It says 218 mmHg
